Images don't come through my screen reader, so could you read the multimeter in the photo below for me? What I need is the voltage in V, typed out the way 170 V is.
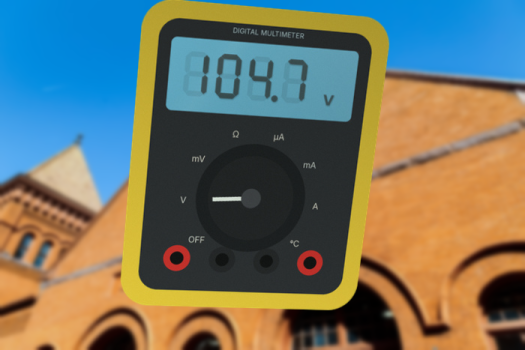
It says 104.7 V
